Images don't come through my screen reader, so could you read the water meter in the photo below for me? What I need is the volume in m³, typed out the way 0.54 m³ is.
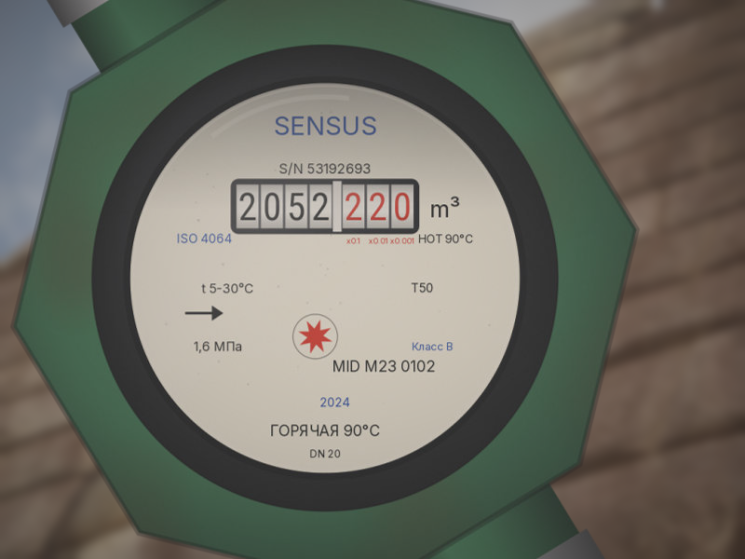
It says 2052.220 m³
